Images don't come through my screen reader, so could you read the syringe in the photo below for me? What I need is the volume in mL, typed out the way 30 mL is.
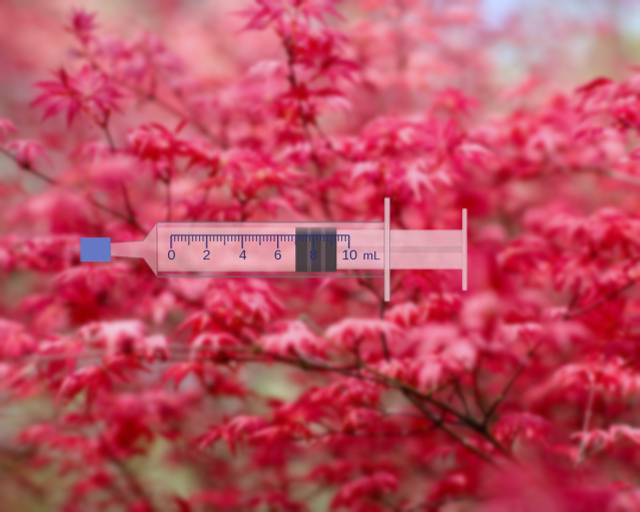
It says 7 mL
